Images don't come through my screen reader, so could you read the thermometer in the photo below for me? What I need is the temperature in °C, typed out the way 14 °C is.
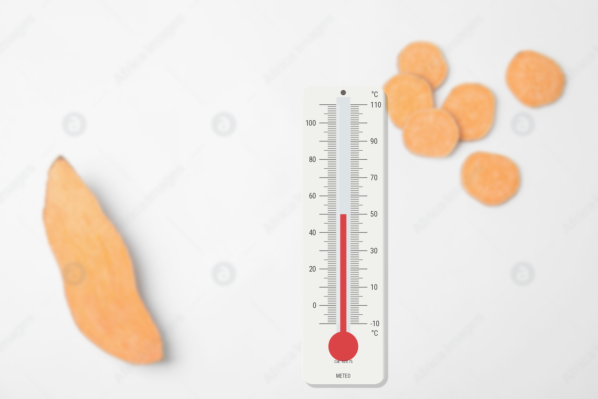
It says 50 °C
